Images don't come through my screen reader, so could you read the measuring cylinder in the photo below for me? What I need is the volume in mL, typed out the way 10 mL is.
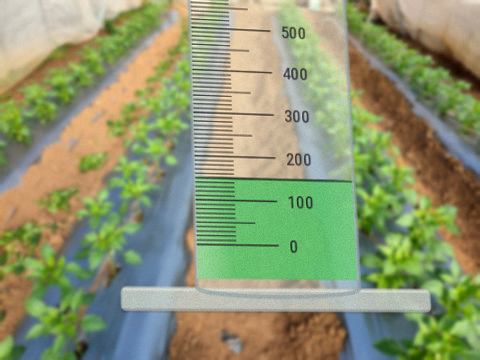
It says 150 mL
